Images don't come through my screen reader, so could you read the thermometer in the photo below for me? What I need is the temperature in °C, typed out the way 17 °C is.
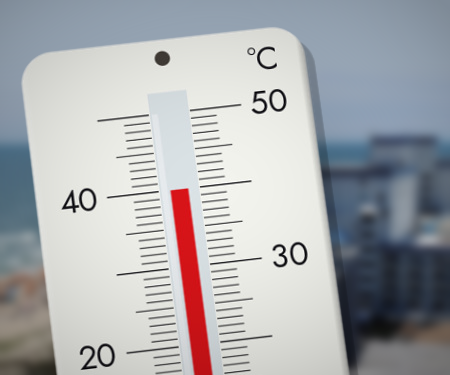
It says 40 °C
